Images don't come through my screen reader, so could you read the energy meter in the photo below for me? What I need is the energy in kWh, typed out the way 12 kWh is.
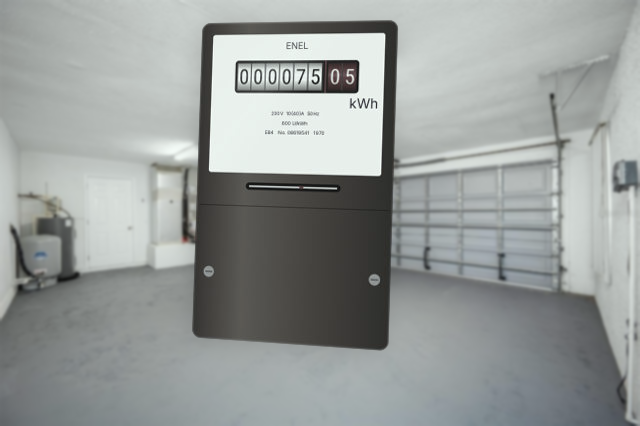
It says 75.05 kWh
